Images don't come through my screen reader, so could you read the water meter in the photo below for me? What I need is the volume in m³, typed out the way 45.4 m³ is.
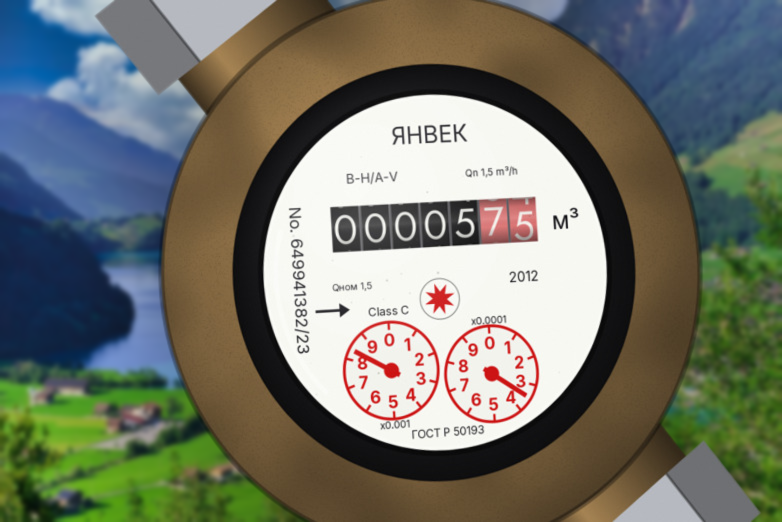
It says 5.7483 m³
